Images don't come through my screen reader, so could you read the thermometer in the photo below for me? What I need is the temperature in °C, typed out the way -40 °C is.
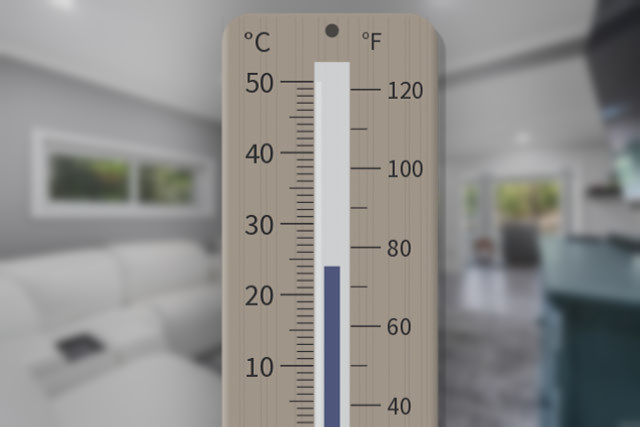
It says 24 °C
